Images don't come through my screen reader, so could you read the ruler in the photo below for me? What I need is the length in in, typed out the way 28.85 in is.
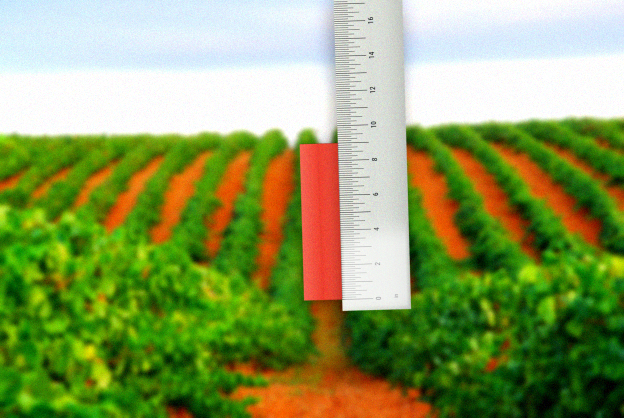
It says 9 in
